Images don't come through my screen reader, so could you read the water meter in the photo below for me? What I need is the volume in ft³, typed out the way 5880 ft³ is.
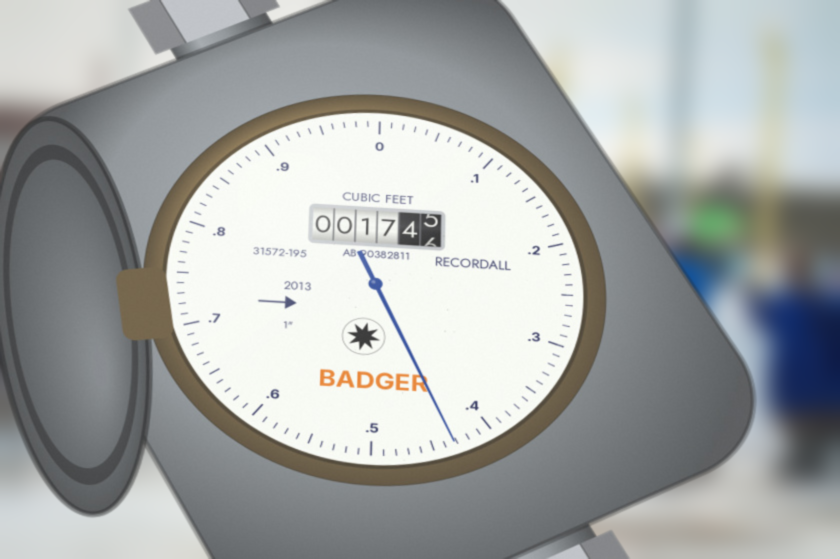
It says 1745.43 ft³
